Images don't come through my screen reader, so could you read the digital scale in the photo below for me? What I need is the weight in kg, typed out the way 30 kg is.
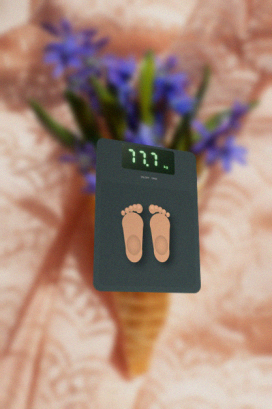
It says 77.7 kg
